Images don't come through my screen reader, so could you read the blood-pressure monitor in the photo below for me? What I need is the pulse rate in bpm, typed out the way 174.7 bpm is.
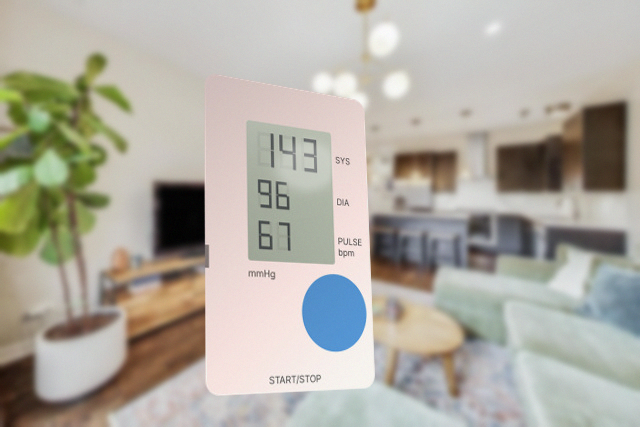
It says 67 bpm
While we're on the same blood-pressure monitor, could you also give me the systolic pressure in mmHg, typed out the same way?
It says 143 mmHg
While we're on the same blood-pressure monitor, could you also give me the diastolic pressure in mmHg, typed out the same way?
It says 96 mmHg
